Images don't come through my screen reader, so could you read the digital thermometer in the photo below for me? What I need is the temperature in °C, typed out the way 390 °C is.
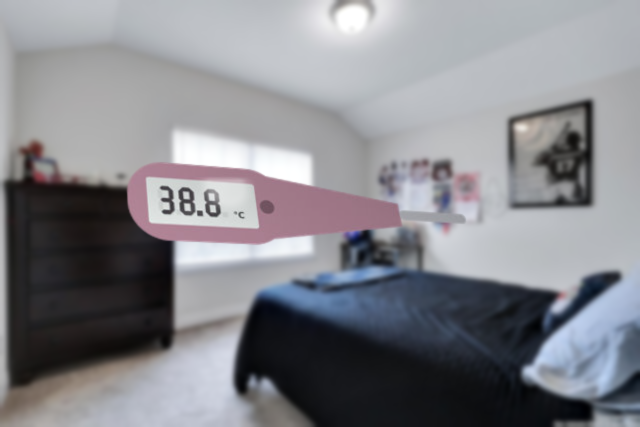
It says 38.8 °C
